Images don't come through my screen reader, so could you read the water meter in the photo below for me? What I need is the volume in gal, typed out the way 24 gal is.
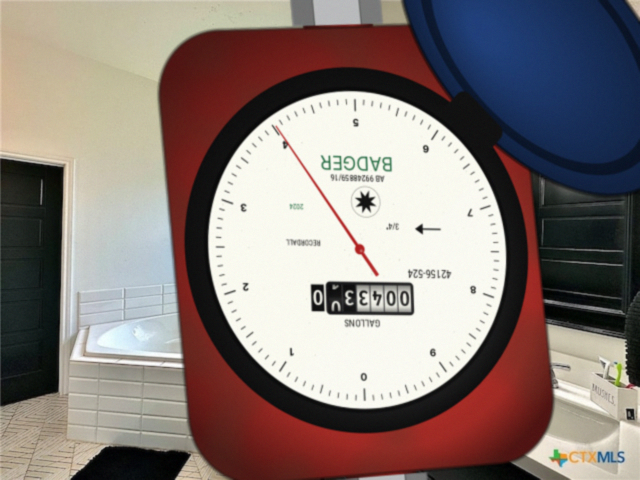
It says 43304.0 gal
